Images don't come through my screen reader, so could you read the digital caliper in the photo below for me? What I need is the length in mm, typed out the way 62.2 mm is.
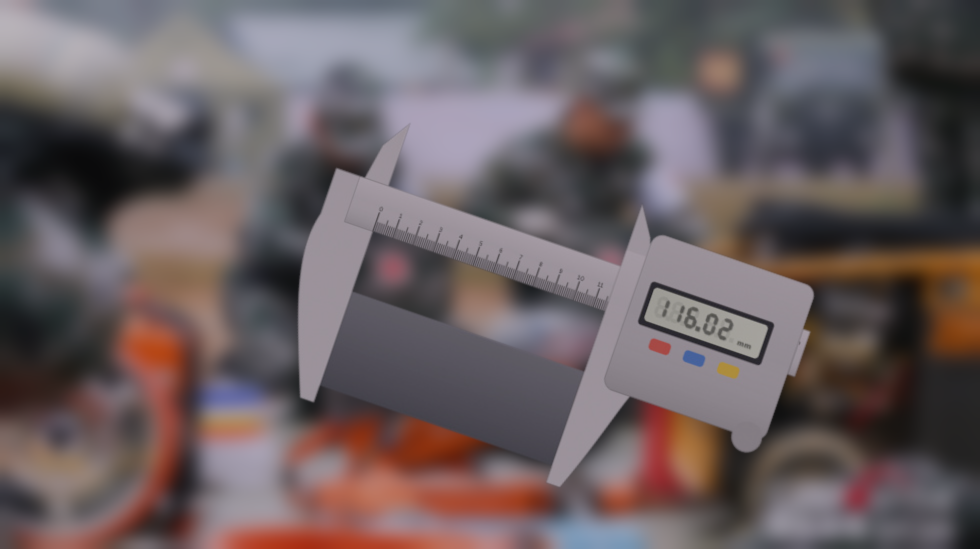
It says 116.02 mm
